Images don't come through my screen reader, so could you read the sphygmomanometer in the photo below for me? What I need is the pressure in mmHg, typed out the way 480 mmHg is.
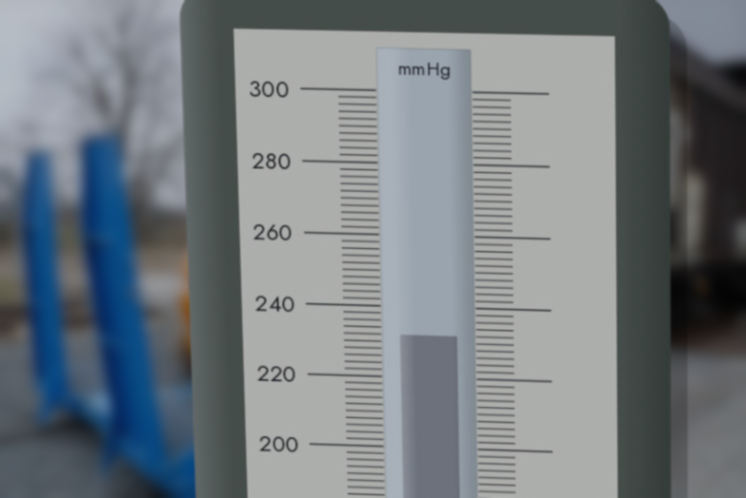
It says 232 mmHg
